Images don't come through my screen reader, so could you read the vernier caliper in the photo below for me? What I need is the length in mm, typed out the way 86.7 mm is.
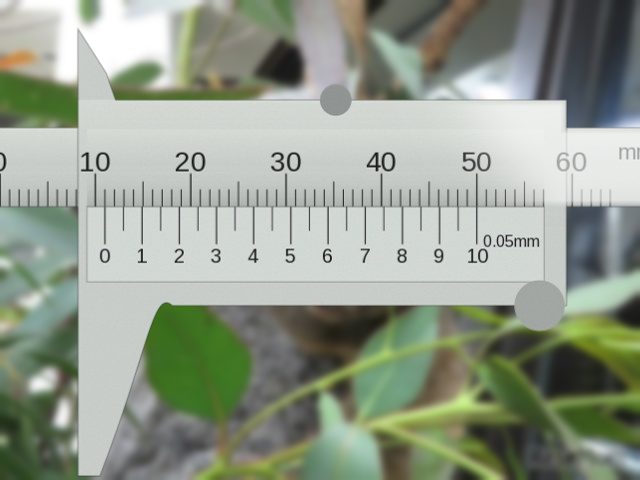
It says 11.0 mm
